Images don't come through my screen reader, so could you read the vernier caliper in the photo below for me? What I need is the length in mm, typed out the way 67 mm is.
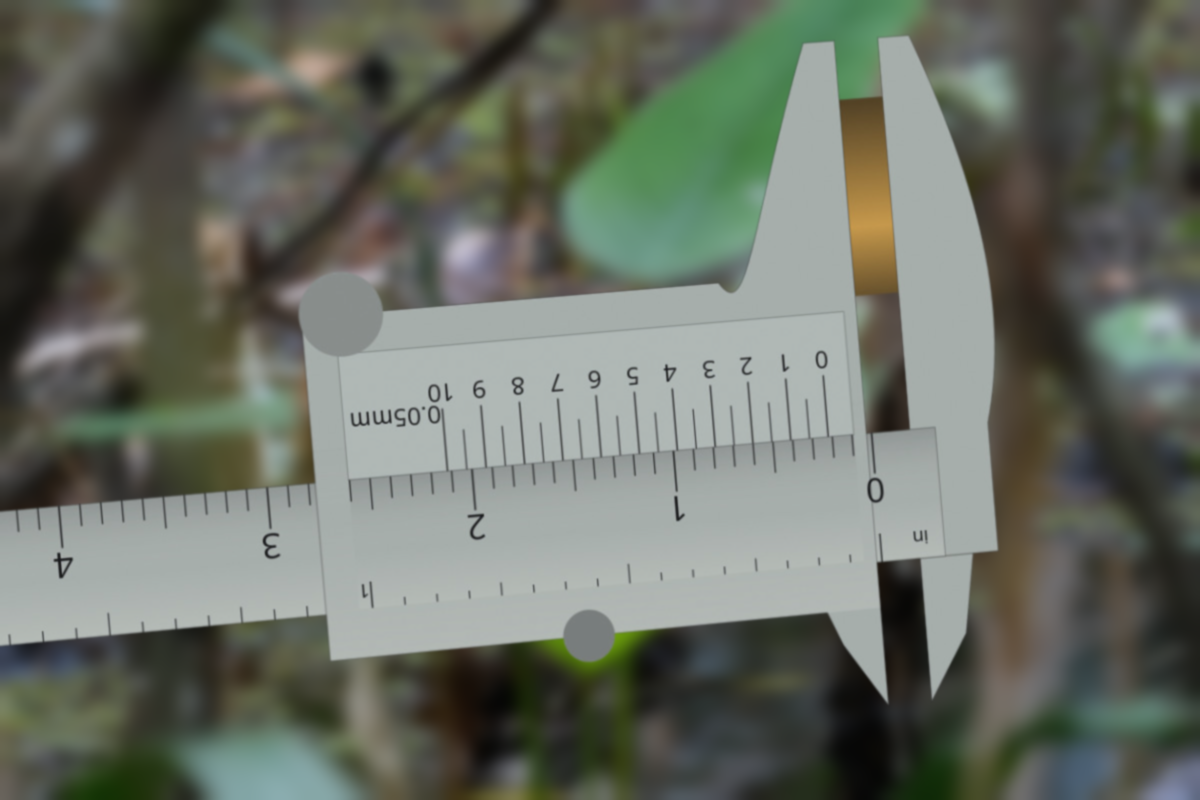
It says 2.2 mm
